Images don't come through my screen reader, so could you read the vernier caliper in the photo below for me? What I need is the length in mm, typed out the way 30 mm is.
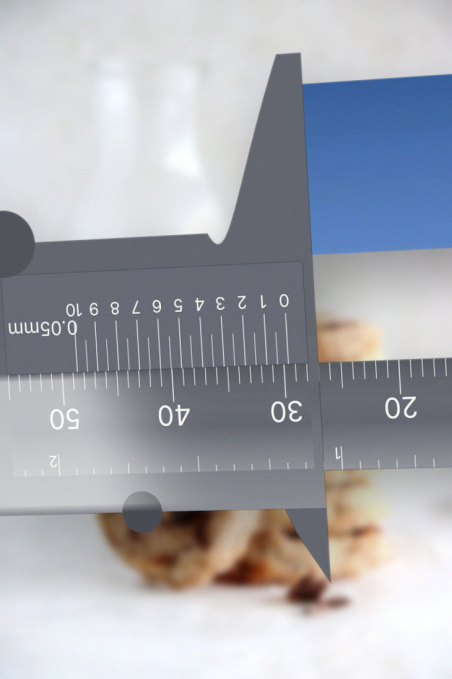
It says 29.6 mm
